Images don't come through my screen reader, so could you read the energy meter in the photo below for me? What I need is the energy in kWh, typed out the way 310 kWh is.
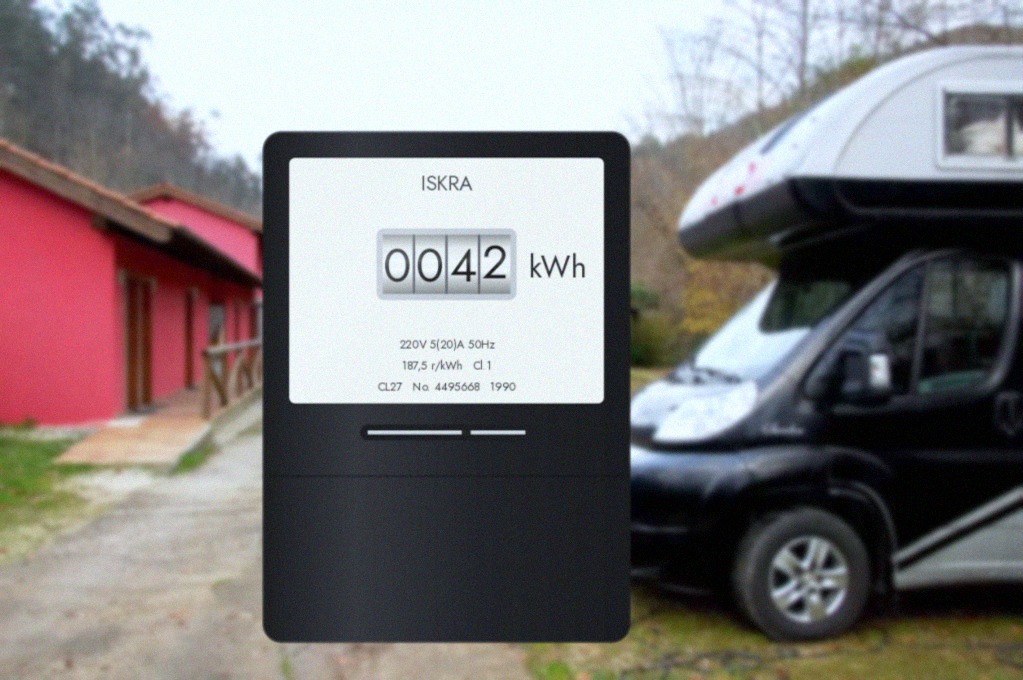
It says 42 kWh
